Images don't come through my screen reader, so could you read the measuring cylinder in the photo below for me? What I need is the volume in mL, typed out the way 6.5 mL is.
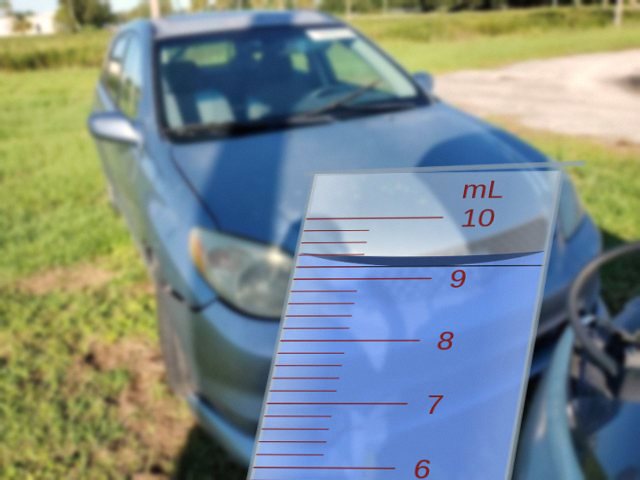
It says 9.2 mL
